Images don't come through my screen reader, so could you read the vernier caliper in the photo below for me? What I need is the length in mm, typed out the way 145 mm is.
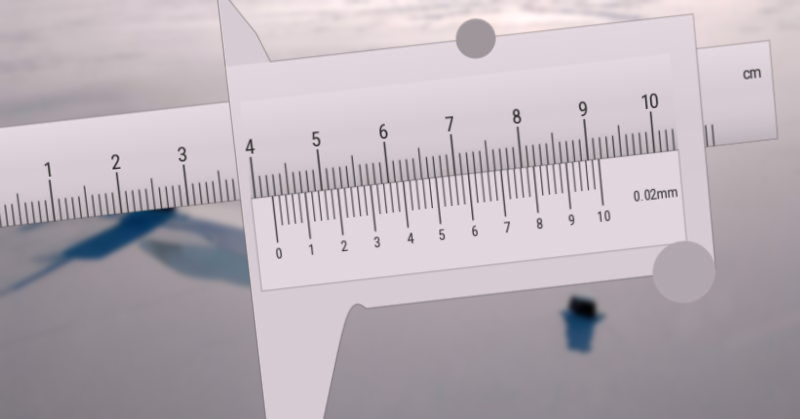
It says 42.6 mm
